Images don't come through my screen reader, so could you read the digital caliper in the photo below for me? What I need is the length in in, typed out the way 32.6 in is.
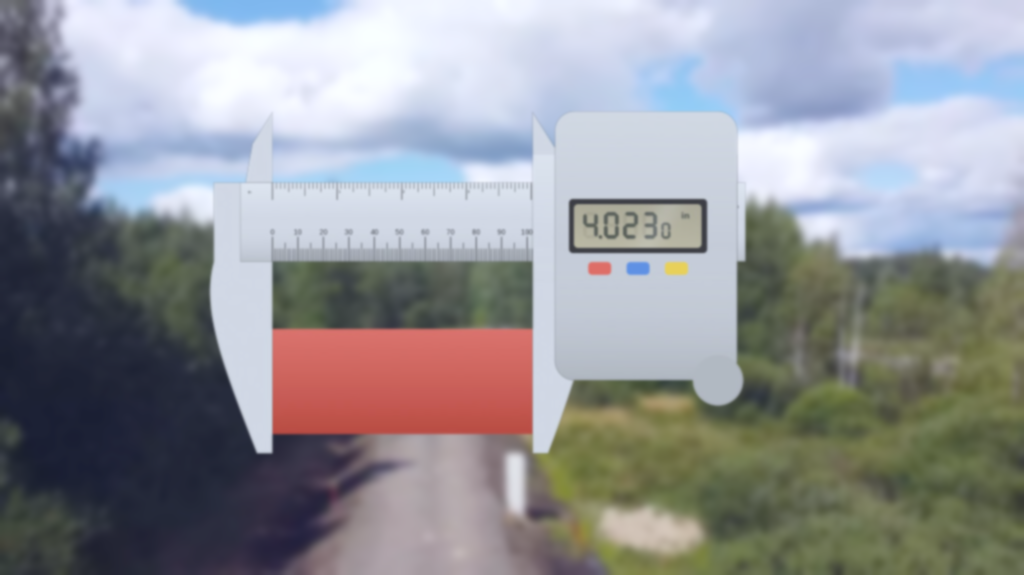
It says 4.0230 in
